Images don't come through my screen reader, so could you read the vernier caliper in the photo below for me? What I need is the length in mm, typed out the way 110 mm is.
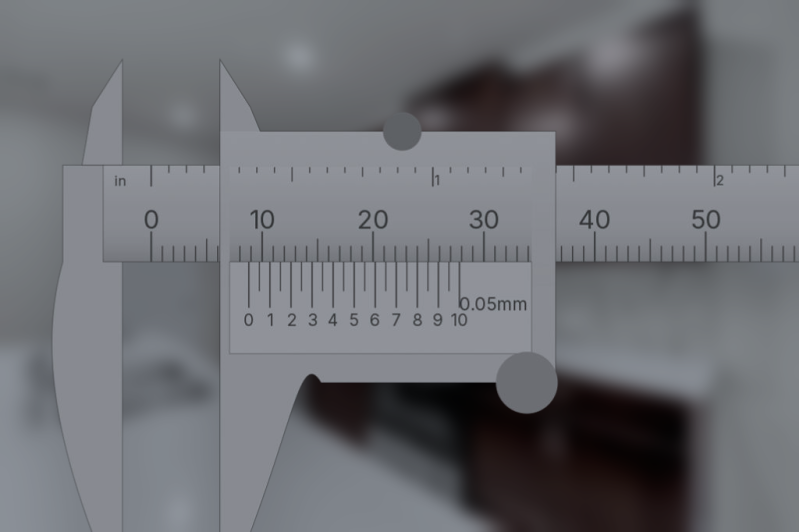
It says 8.8 mm
